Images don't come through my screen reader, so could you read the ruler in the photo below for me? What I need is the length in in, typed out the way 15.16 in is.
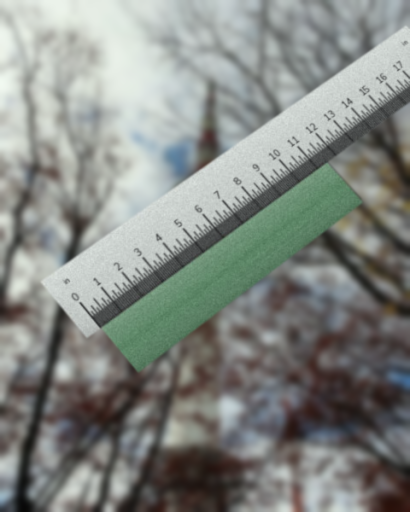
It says 11.5 in
